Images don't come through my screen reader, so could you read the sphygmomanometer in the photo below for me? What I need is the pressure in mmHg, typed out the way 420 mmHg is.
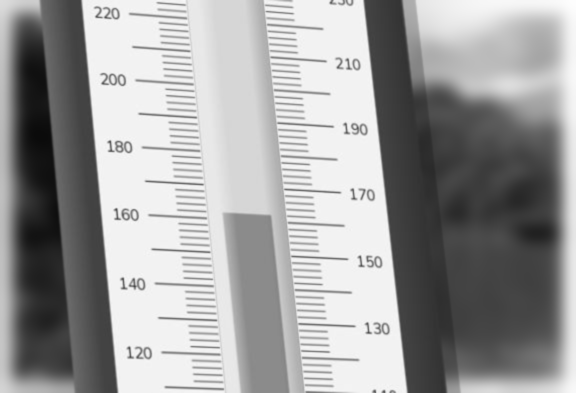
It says 162 mmHg
